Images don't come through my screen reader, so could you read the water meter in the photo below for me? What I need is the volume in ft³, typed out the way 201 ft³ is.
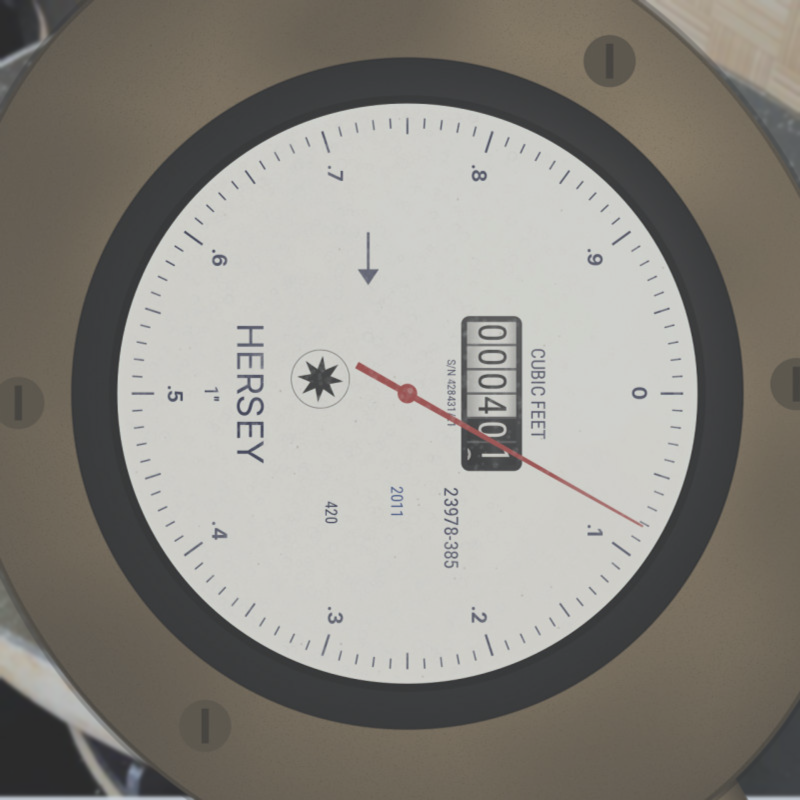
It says 401.08 ft³
